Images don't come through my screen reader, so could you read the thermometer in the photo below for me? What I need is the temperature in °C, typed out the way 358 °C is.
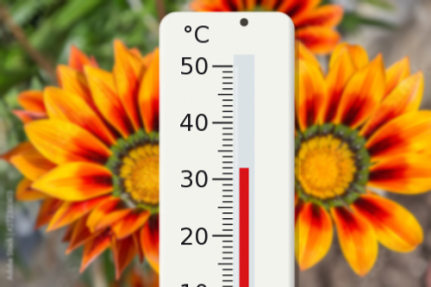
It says 32 °C
